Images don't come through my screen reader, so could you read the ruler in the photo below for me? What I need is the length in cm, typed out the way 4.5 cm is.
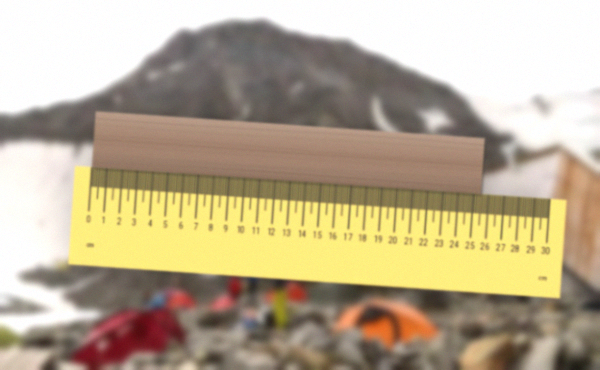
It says 25.5 cm
